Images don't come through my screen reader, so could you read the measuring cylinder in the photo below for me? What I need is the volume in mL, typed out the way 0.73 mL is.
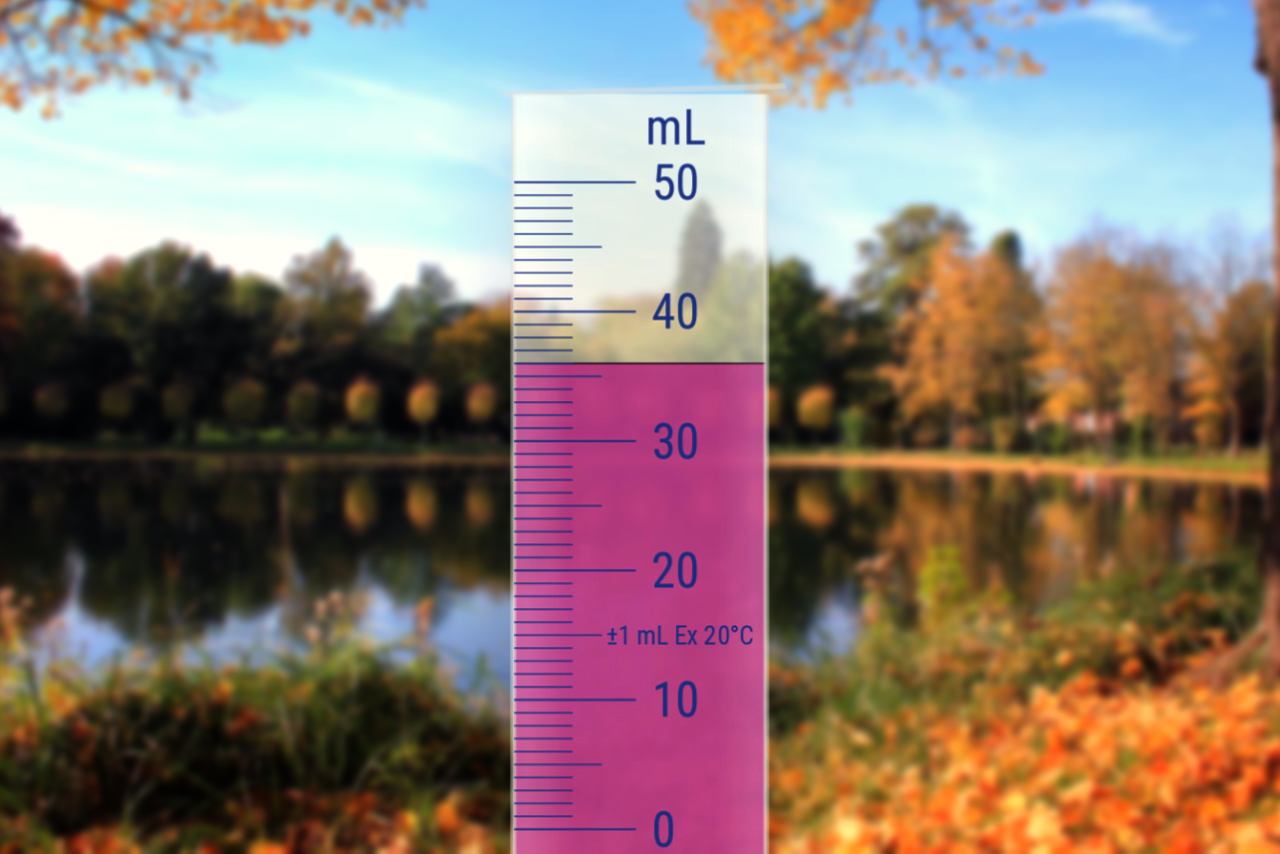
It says 36 mL
